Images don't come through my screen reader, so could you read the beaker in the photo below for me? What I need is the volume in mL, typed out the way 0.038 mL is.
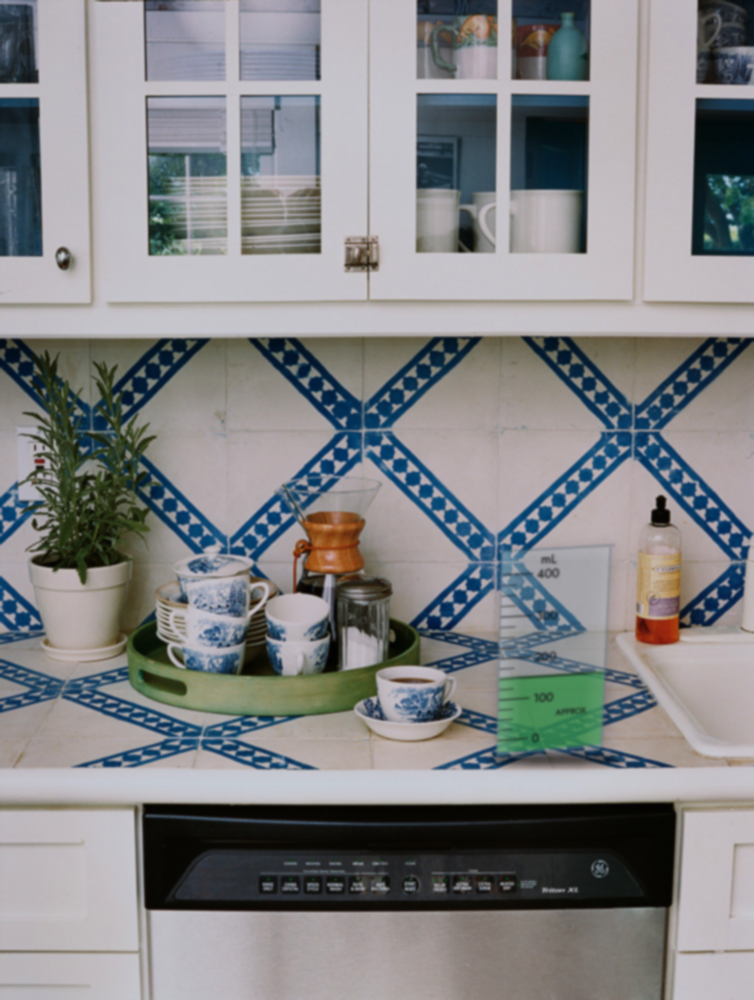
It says 150 mL
